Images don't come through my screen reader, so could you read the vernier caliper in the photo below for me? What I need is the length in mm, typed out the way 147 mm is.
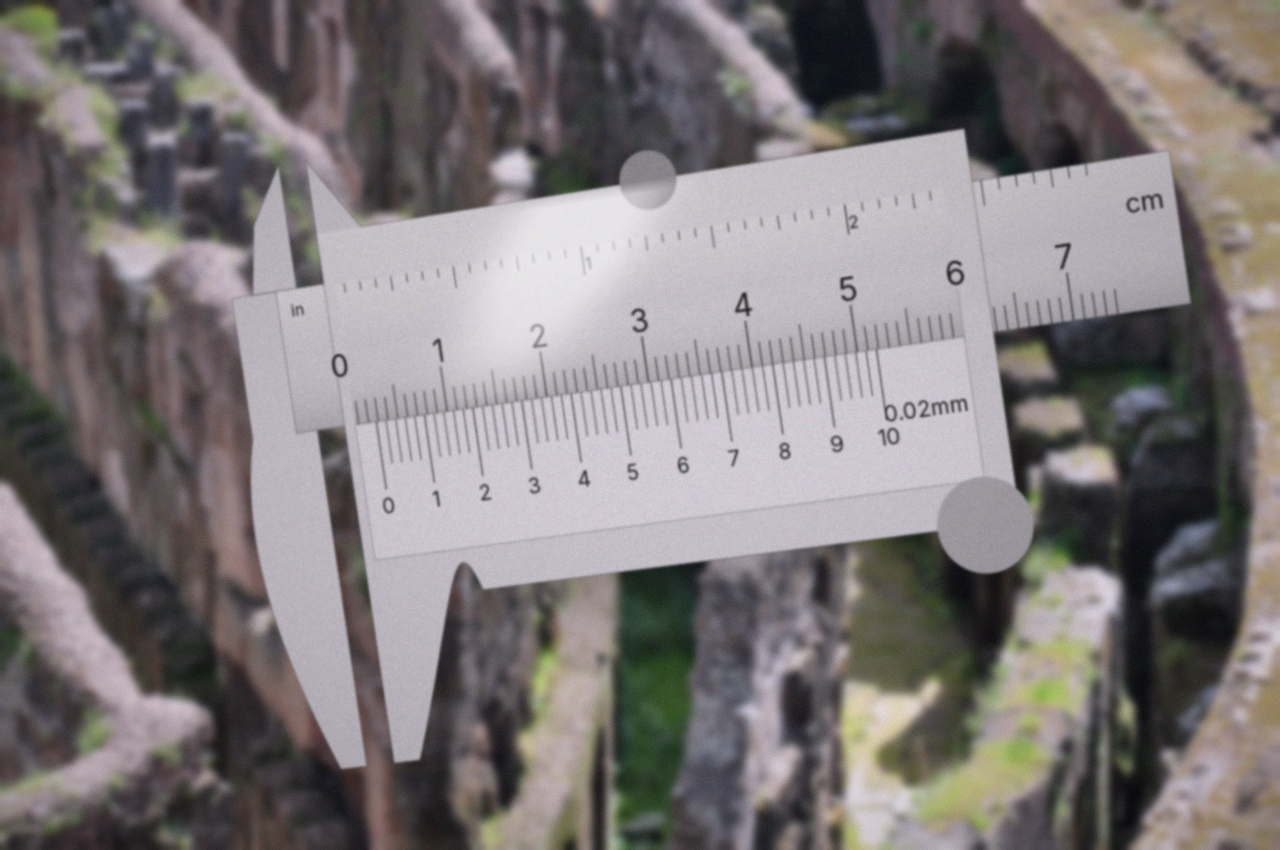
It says 2.8 mm
